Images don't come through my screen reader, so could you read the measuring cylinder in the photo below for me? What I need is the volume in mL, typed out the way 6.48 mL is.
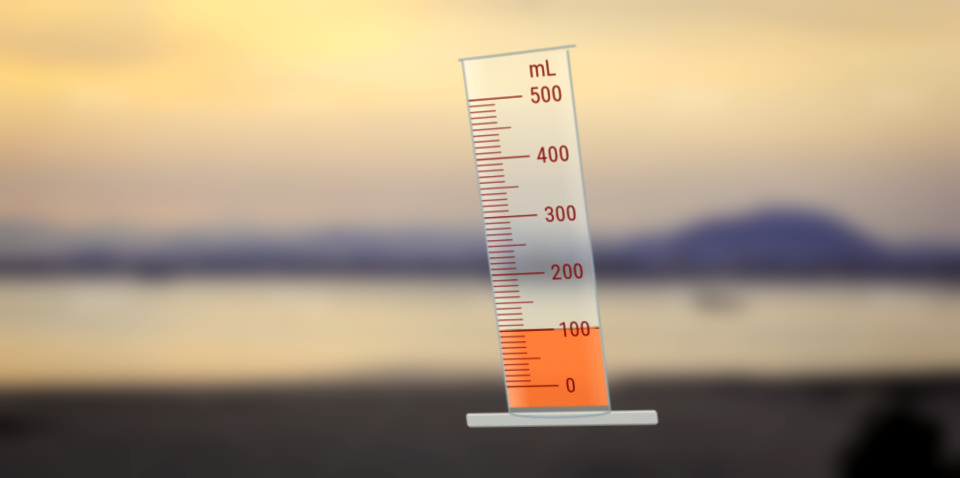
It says 100 mL
